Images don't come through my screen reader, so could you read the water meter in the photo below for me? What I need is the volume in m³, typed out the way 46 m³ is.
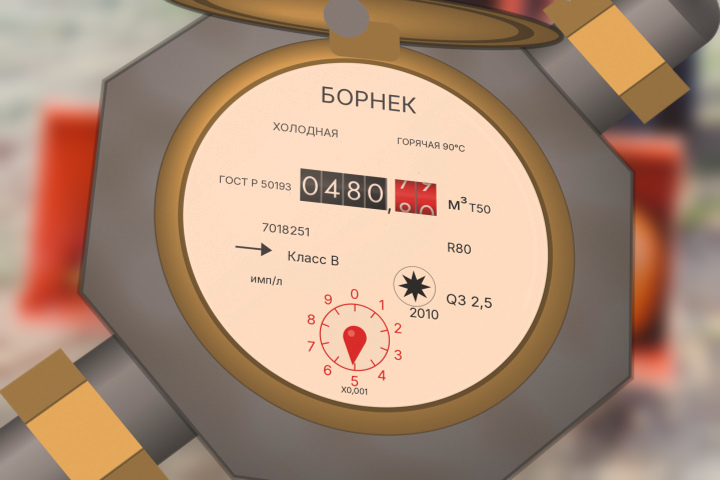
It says 480.795 m³
